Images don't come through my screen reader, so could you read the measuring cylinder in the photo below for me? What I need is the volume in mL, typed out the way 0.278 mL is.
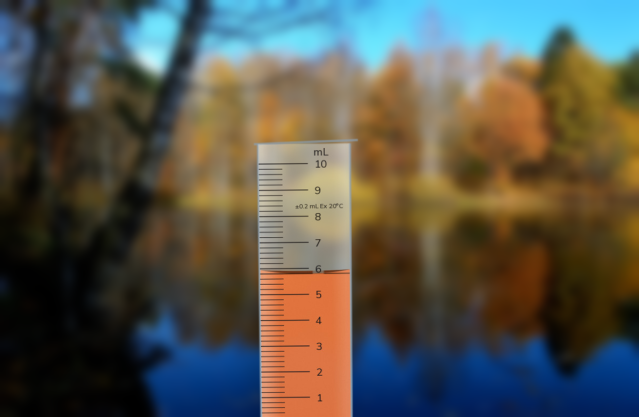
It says 5.8 mL
